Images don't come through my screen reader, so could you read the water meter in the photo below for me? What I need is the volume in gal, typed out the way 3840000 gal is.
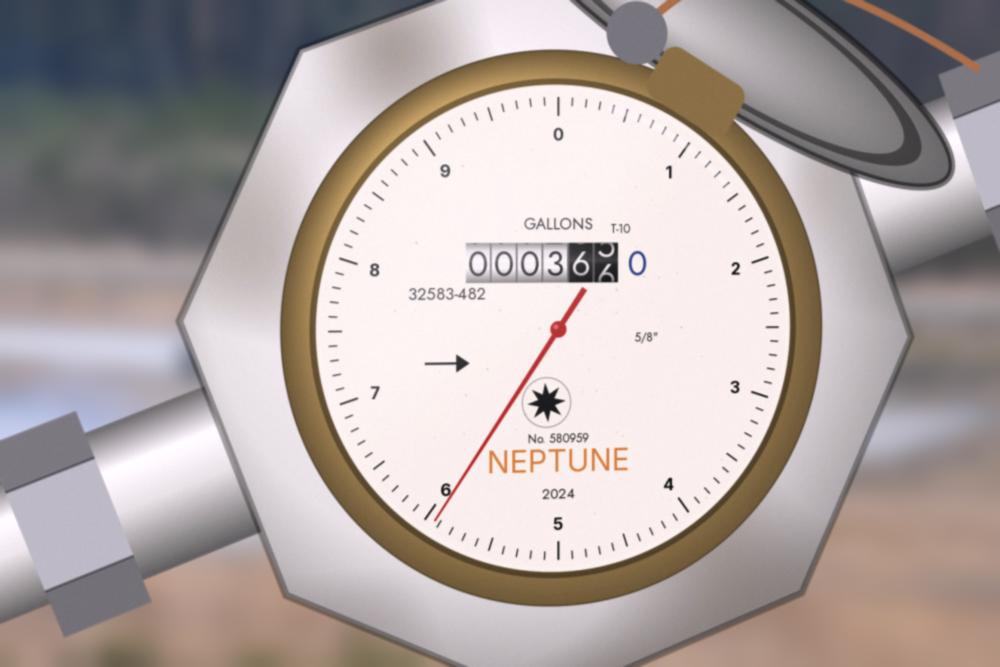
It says 3655.9 gal
